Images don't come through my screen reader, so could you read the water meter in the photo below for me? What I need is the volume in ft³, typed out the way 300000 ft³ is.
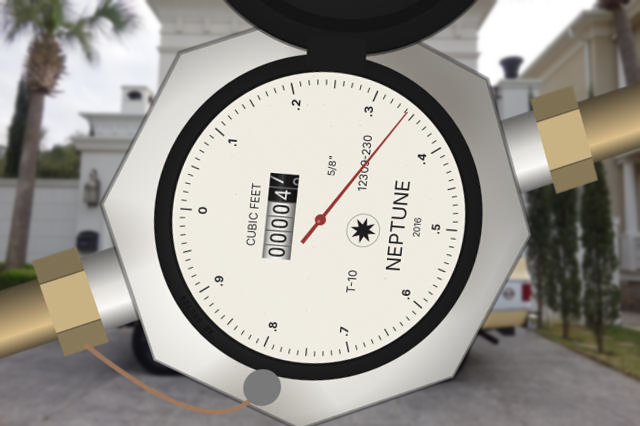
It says 47.34 ft³
